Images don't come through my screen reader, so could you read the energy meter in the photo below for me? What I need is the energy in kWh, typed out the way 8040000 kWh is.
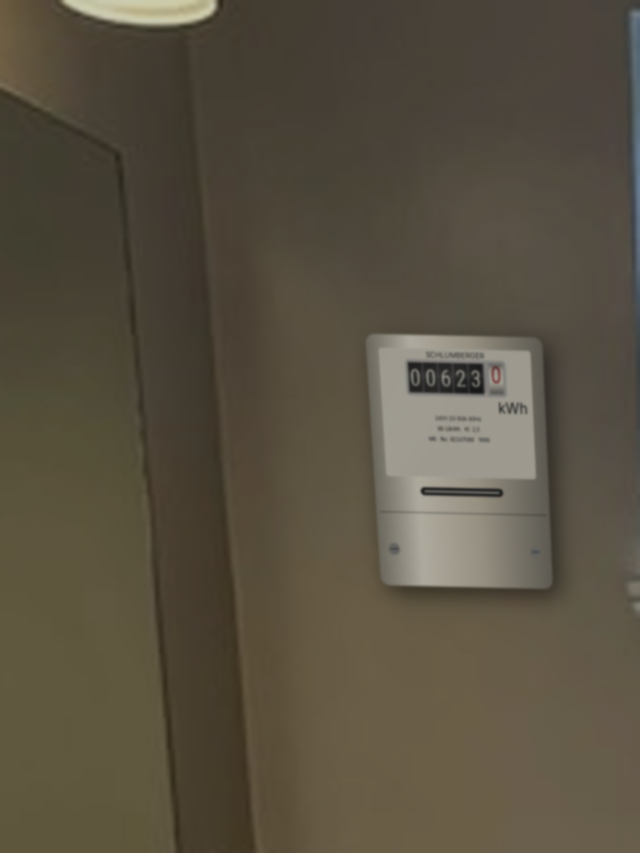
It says 623.0 kWh
